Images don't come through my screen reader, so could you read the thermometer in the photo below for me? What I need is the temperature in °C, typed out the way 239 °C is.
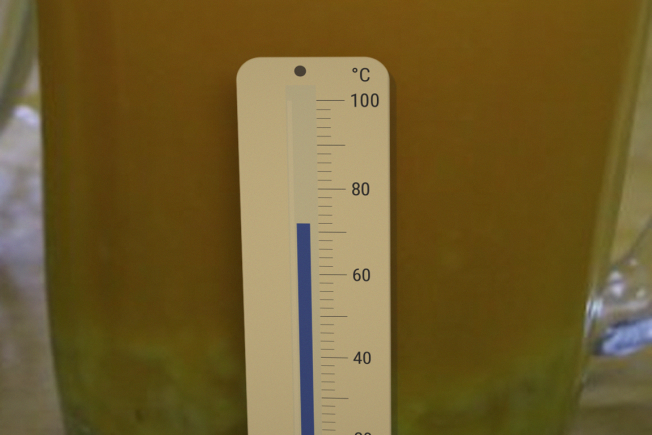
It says 72 °C
